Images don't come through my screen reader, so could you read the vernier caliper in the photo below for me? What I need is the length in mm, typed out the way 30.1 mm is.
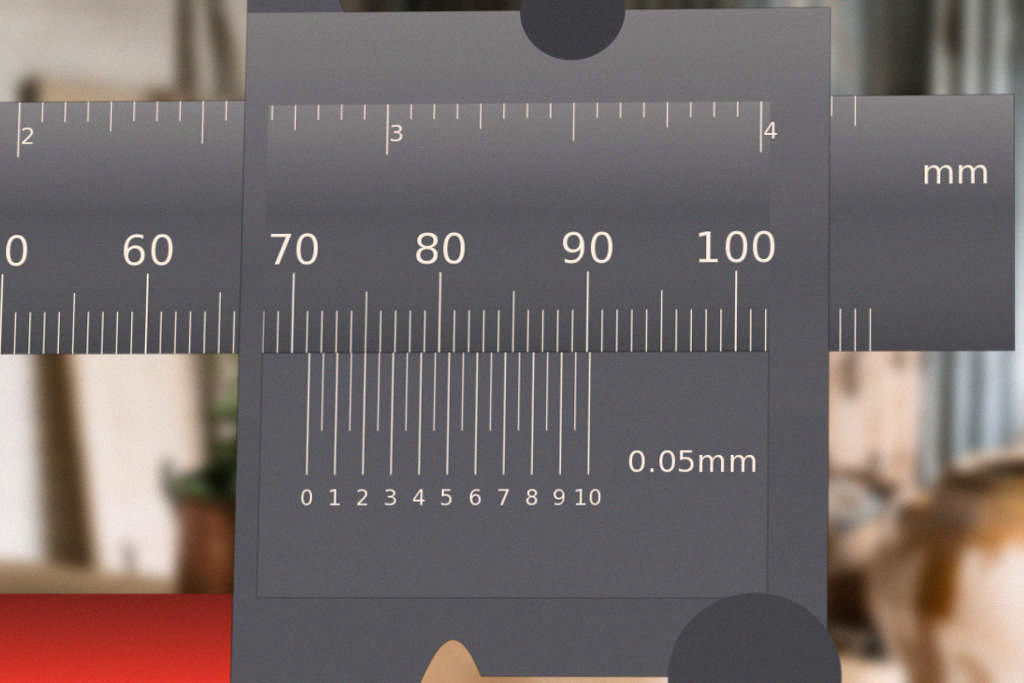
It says 71.2 mm
